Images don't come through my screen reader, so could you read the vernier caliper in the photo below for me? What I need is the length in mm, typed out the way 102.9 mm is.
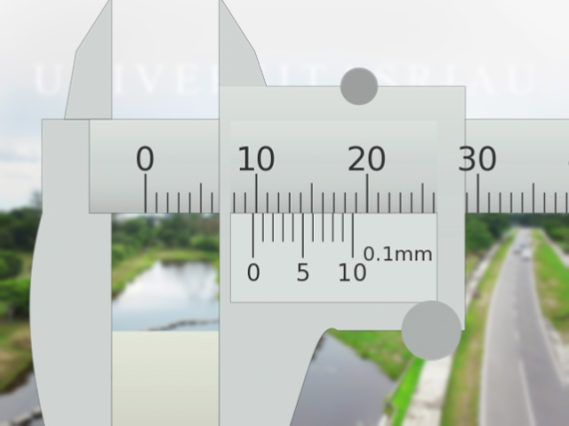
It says 9.7 mm
